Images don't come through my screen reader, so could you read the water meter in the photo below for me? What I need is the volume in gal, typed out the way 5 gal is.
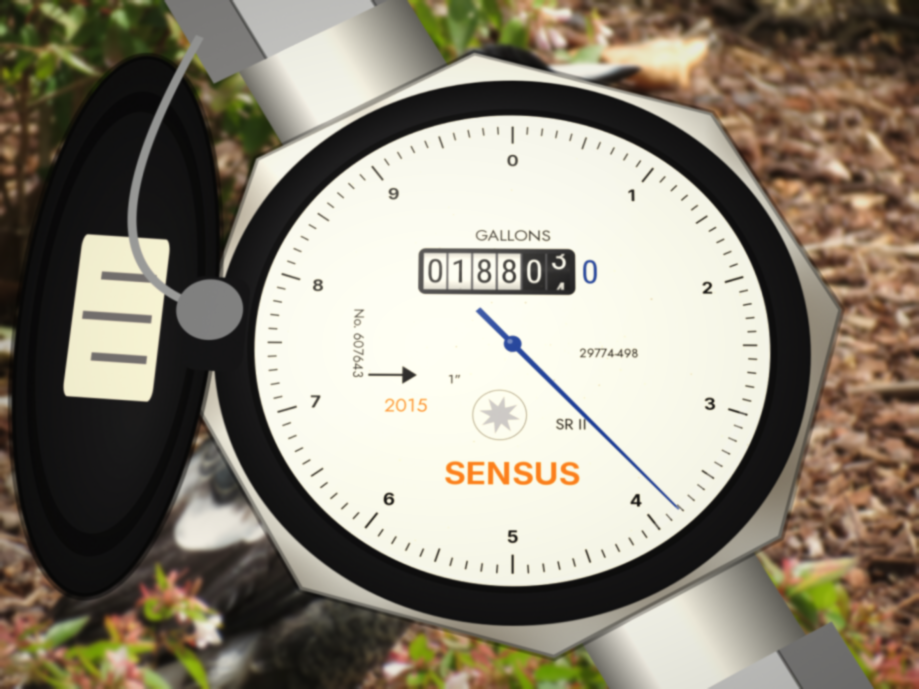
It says 188033.8 gal
